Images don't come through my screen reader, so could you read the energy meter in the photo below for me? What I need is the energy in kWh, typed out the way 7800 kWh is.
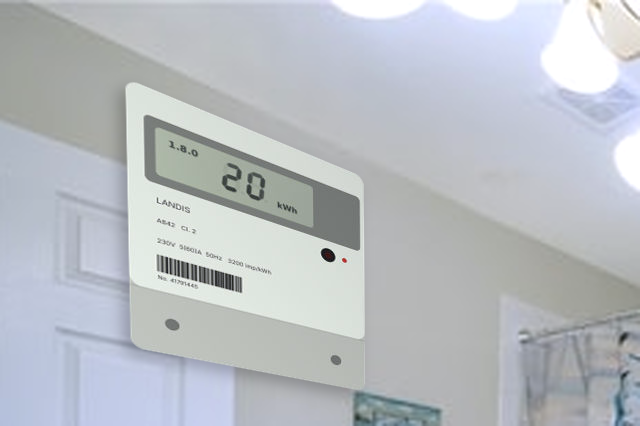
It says 20 kWh
